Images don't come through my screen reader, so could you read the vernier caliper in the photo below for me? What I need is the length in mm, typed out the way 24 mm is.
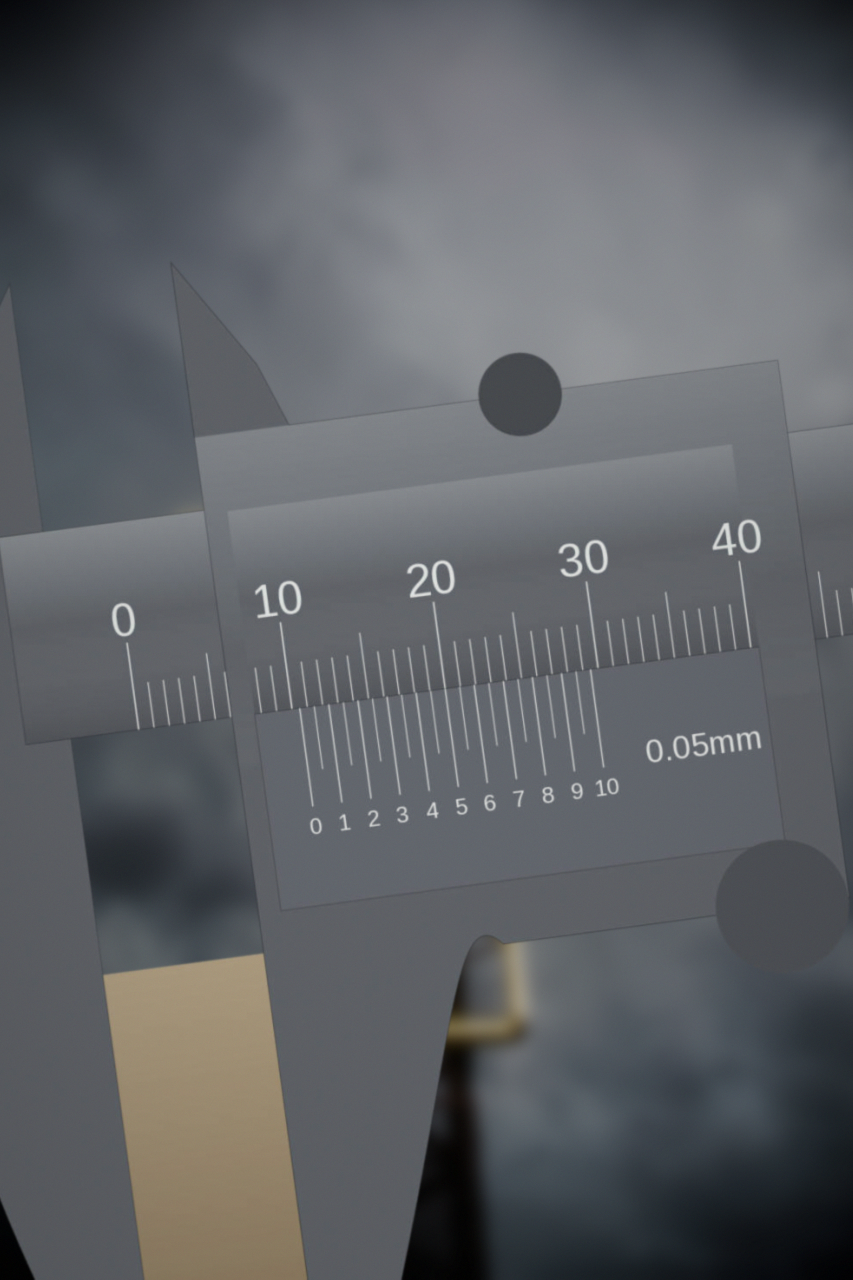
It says 10.5 mm
